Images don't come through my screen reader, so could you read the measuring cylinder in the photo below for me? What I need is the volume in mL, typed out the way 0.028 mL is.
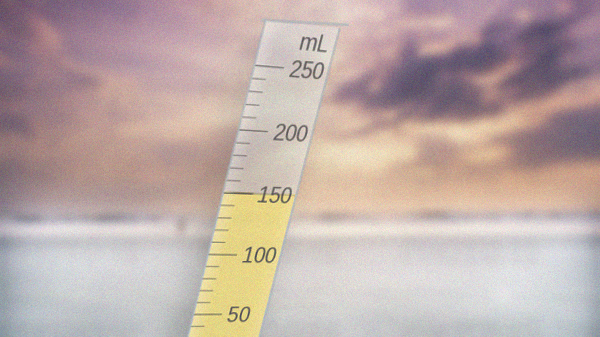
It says 150 mL
